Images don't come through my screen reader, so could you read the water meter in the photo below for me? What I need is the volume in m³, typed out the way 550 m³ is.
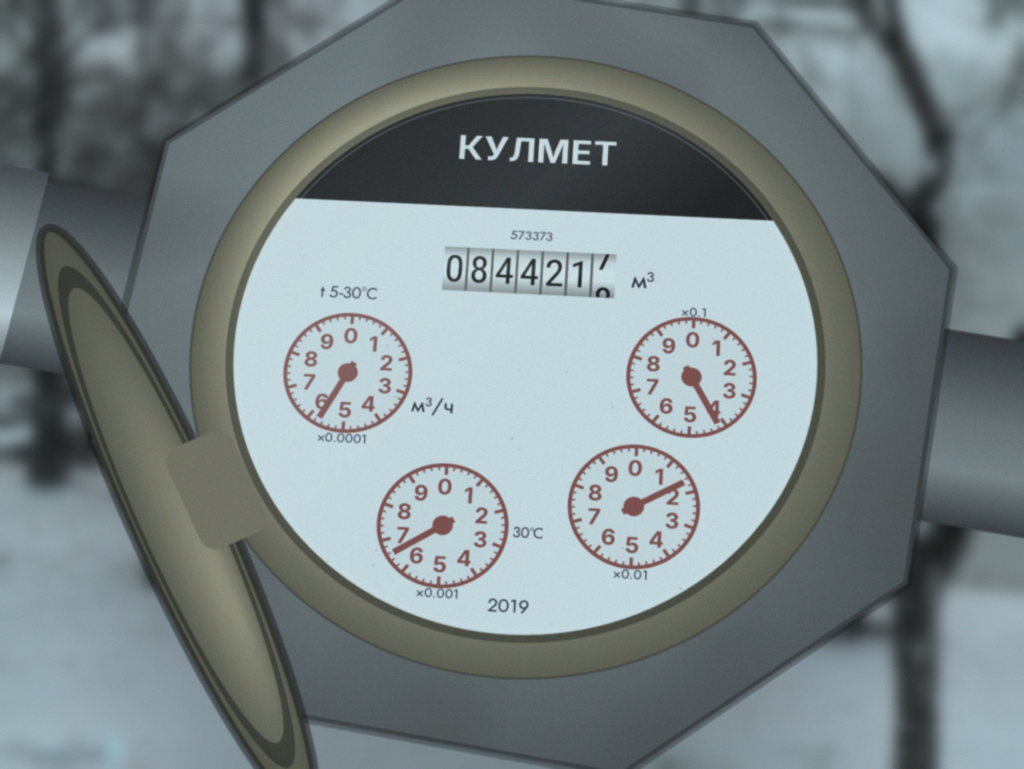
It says 844217.4165 m³
